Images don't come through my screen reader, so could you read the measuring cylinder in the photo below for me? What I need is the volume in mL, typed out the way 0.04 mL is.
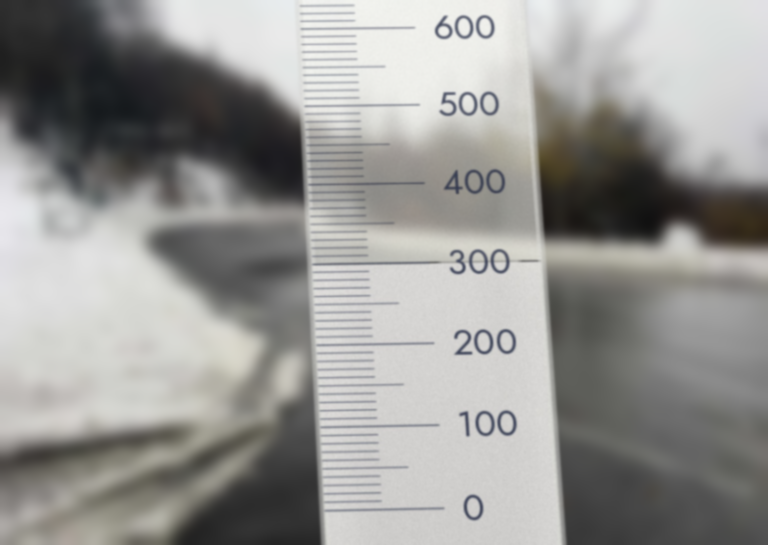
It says 300 mL
